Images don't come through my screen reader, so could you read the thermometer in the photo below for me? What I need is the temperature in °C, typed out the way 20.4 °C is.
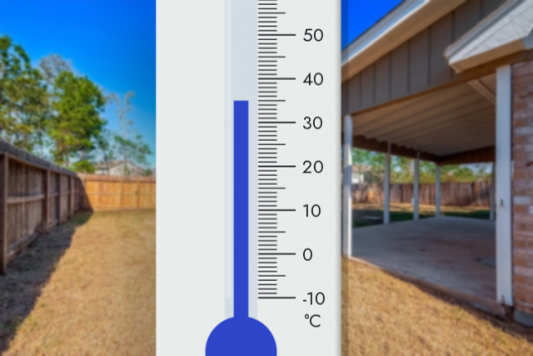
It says 35 °C
